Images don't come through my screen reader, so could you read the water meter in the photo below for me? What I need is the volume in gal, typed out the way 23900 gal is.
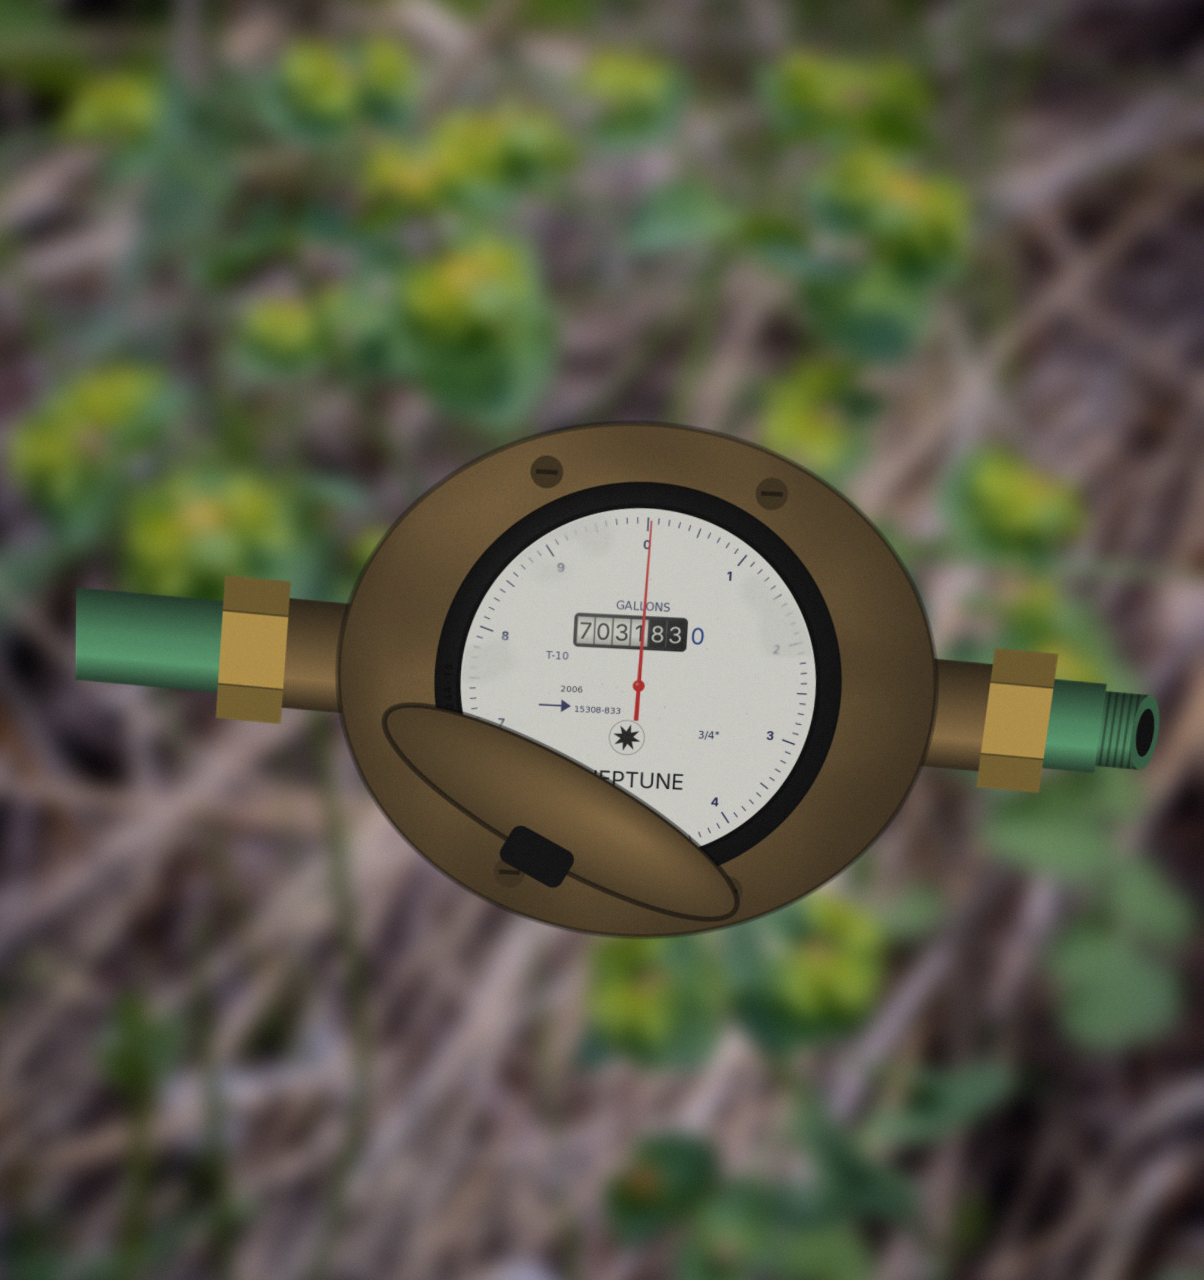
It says 7031830.0 gal
